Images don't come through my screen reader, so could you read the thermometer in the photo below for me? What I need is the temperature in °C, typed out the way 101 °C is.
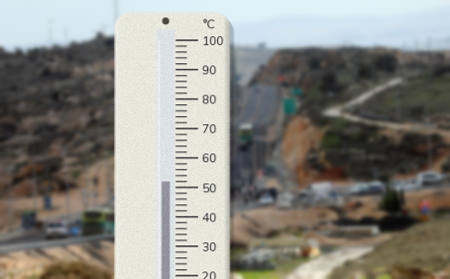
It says 52 °C
